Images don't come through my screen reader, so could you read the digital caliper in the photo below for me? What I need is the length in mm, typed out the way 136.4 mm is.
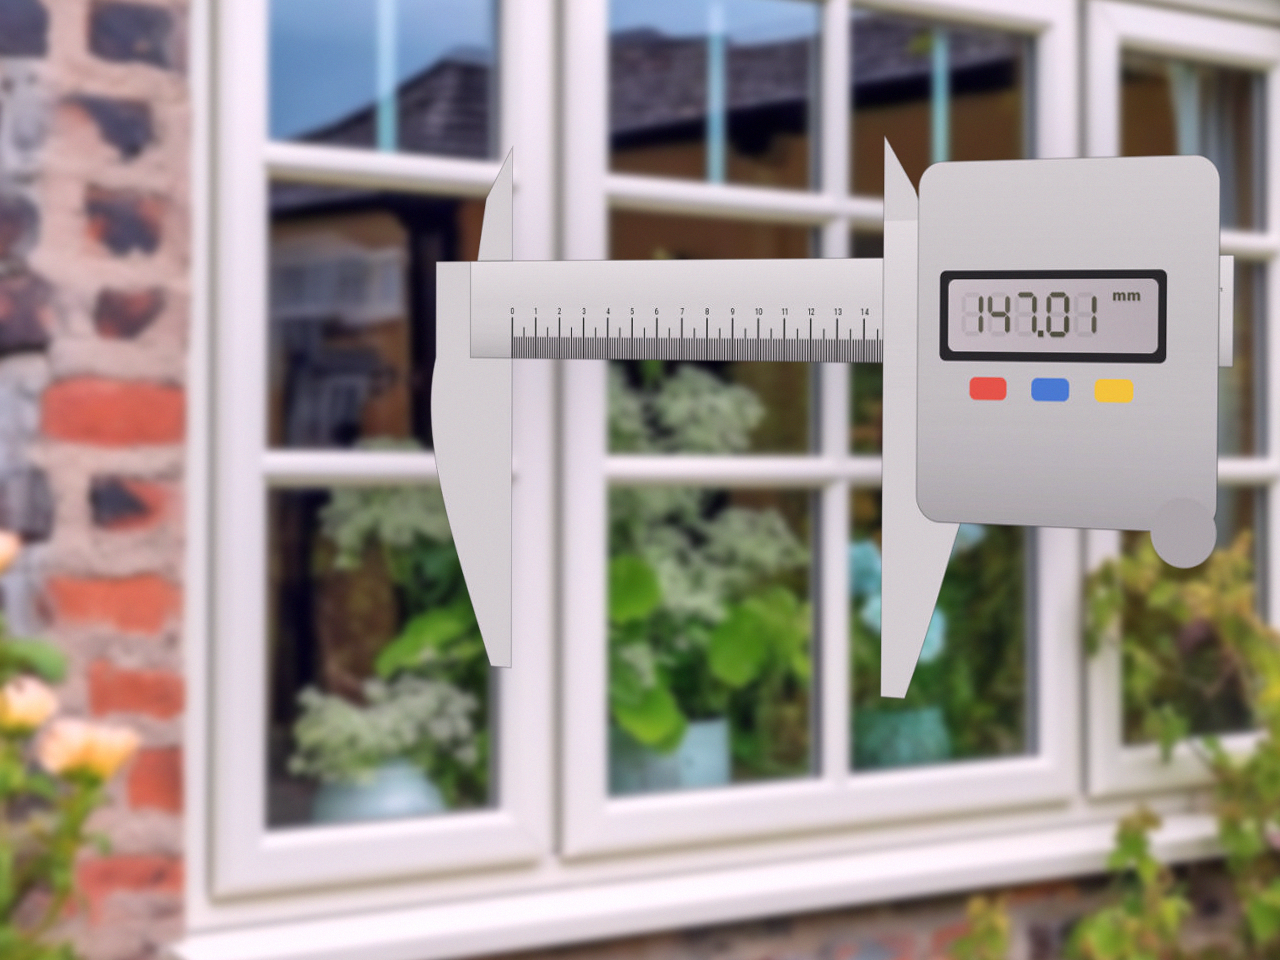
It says 147.01 mm
